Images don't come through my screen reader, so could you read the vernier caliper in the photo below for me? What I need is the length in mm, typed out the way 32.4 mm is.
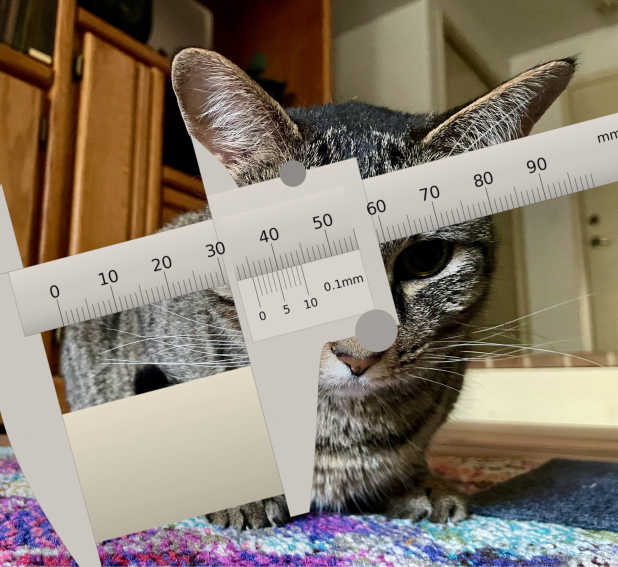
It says 35.2 mm
